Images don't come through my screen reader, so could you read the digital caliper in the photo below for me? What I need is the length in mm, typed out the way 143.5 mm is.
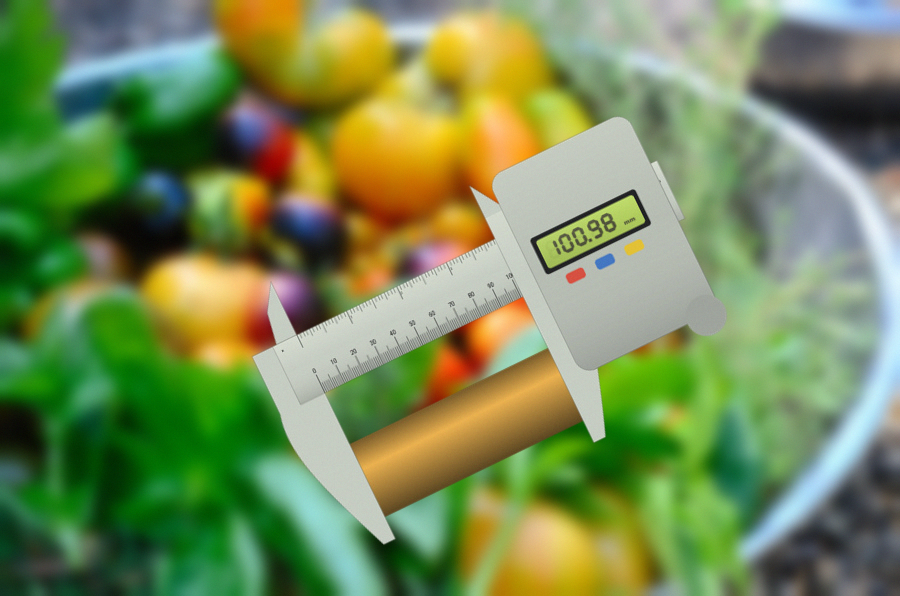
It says 100.98 mm
